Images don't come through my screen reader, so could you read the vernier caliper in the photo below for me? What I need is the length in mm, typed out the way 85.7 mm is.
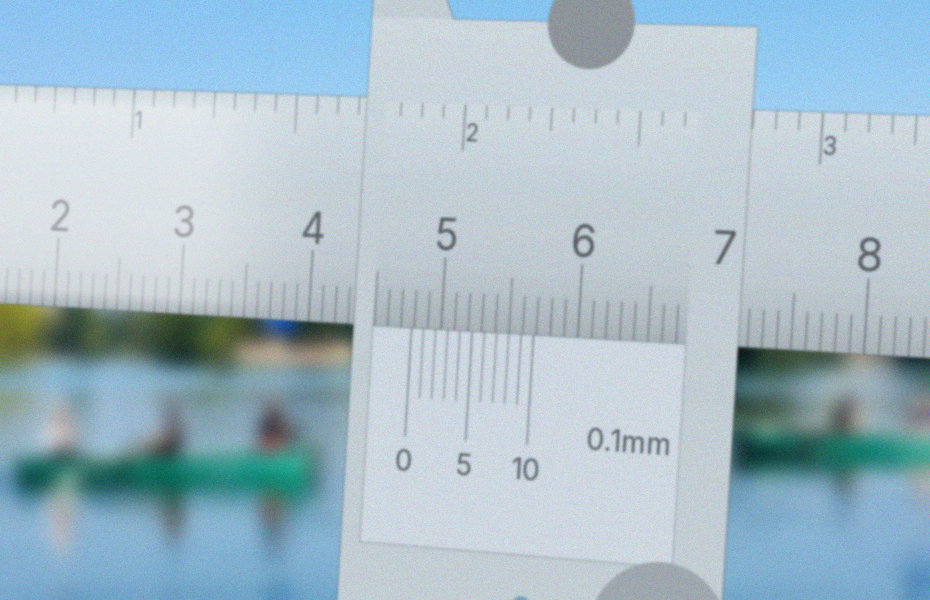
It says 47.8 mm
